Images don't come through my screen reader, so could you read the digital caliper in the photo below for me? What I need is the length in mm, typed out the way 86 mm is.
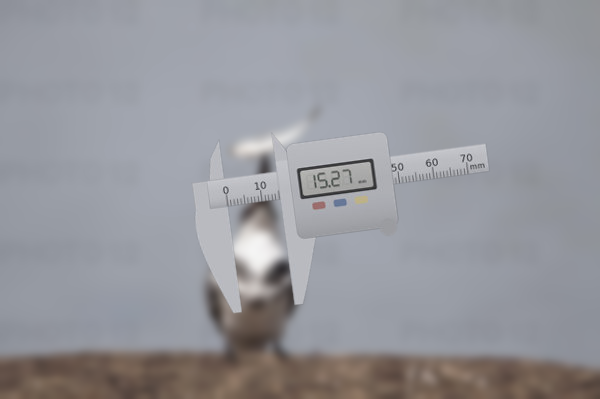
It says 15.27 mm
